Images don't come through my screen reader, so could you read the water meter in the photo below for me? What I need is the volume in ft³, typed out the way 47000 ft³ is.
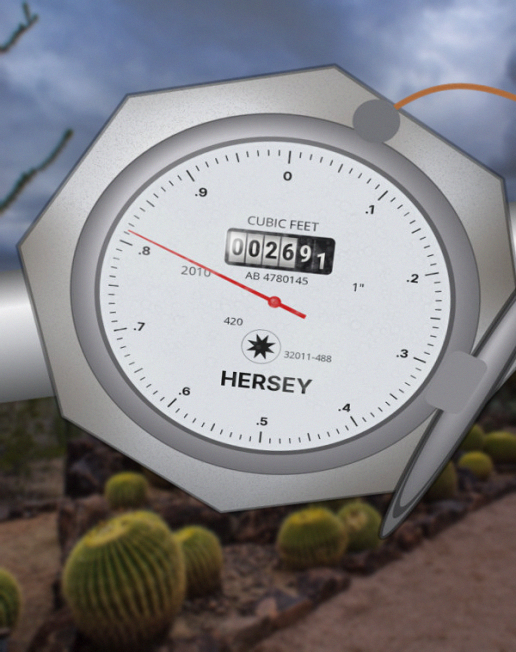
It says 2690.81 ft³
